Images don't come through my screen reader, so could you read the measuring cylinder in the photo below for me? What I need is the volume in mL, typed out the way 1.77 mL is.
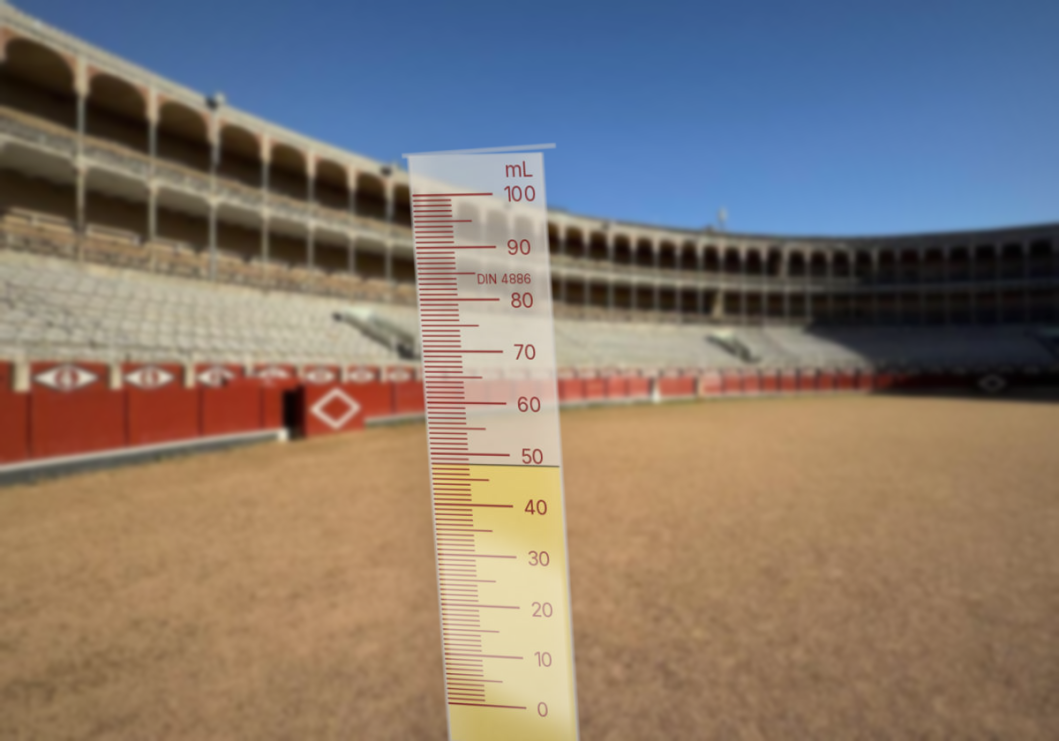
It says 48 mL
